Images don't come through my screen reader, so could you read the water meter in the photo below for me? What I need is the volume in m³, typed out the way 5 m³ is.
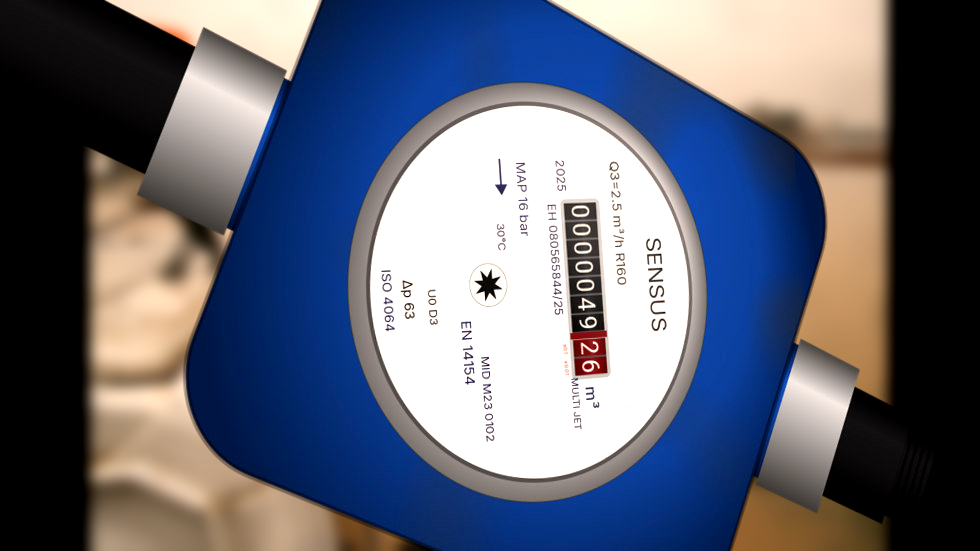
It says 49.26 m³
